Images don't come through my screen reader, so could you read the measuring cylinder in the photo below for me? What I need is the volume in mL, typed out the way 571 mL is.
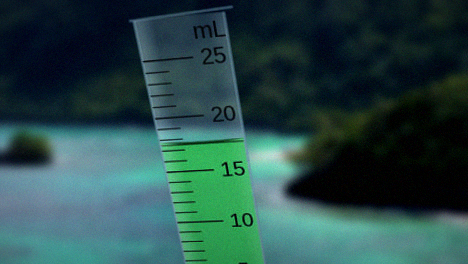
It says 17.5 mL
